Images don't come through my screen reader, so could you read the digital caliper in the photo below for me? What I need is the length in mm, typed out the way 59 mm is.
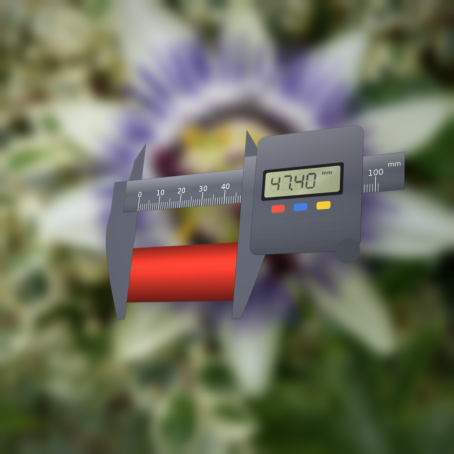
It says 47.40 mm
